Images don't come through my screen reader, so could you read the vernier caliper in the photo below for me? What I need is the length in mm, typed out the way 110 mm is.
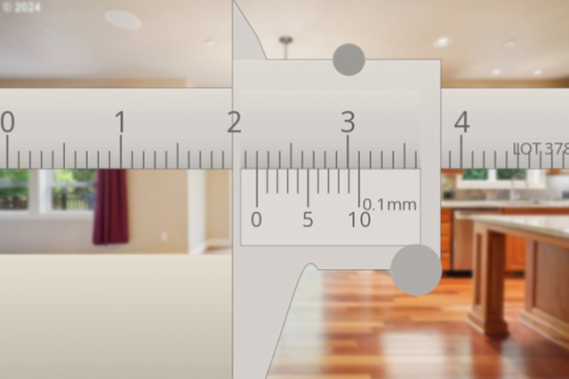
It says 22.0 mm
